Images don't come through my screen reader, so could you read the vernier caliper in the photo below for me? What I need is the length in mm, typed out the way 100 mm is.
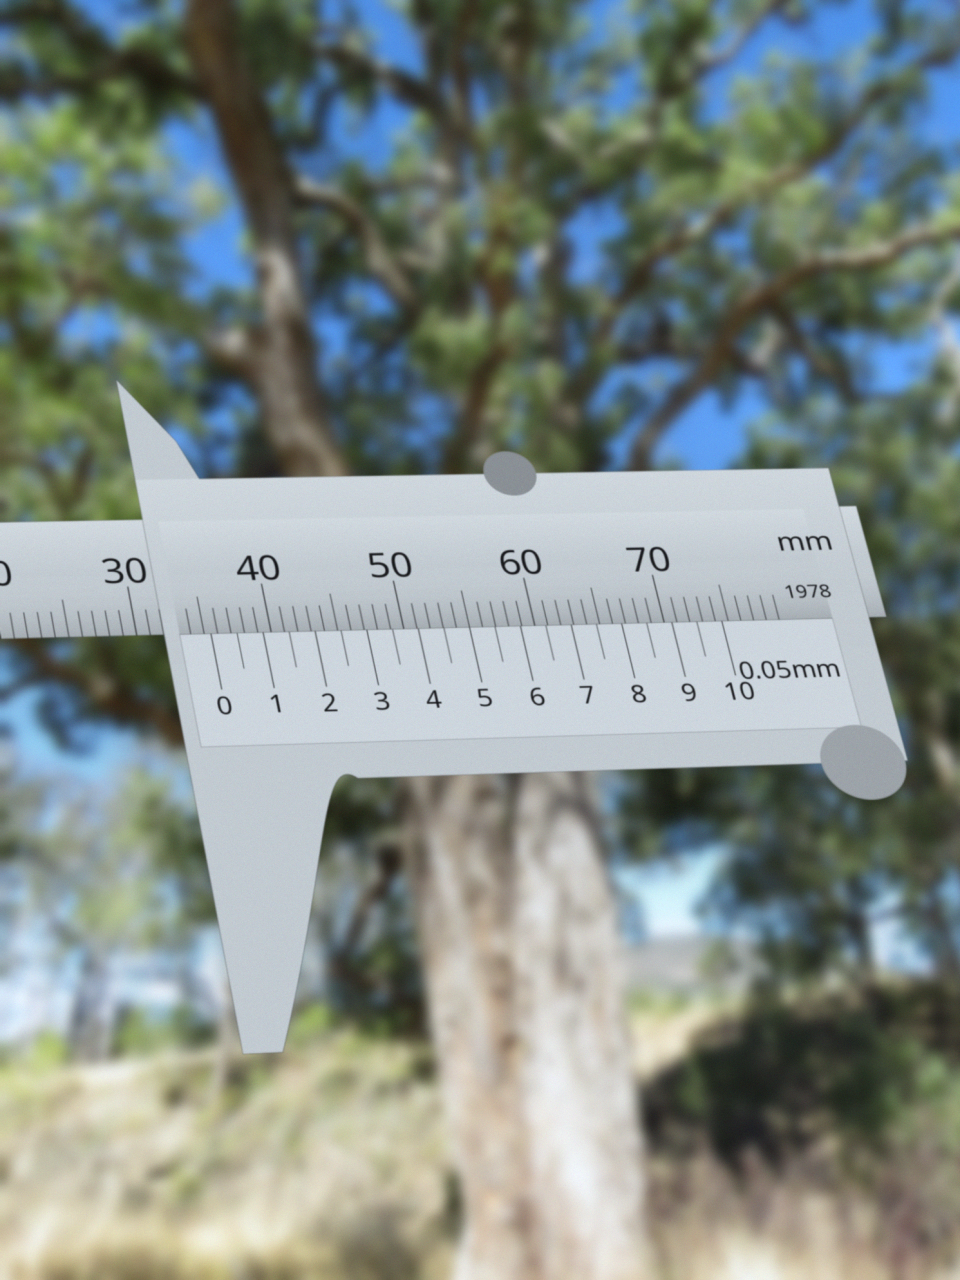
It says 35.5 mm
